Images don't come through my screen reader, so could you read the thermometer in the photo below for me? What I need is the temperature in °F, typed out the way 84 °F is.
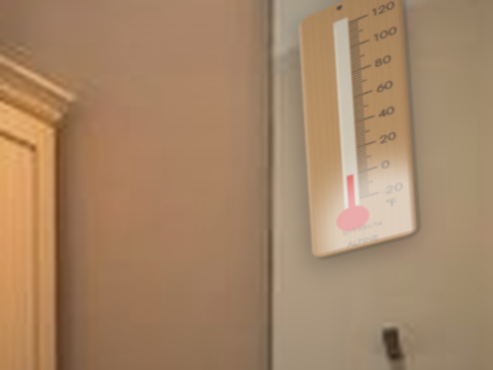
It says 0 °F
